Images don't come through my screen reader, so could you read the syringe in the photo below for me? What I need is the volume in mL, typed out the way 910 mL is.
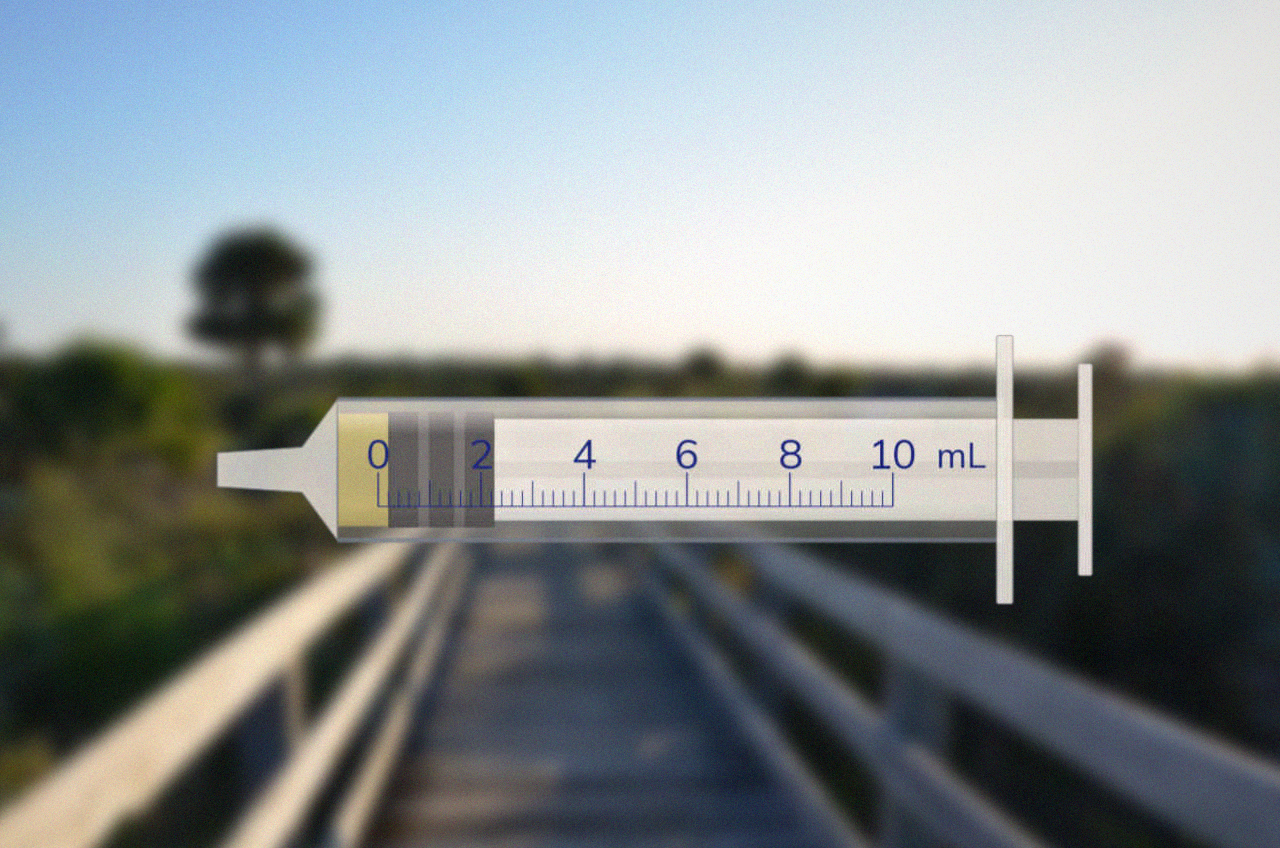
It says 0.2 mL
